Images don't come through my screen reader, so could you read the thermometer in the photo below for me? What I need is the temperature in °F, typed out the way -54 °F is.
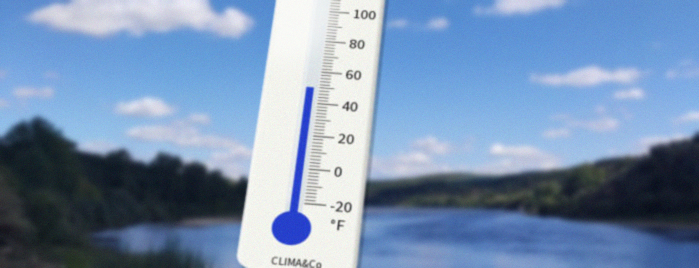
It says 50 °F
